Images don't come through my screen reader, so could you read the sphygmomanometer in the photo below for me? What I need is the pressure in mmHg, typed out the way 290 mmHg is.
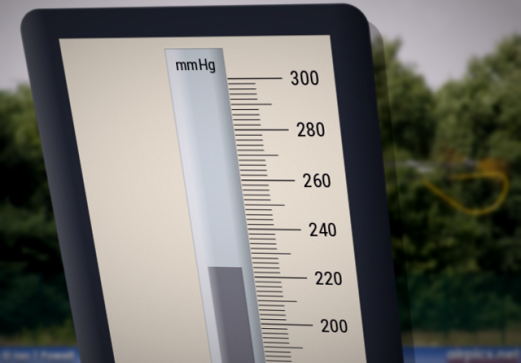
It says 224 mmHg
